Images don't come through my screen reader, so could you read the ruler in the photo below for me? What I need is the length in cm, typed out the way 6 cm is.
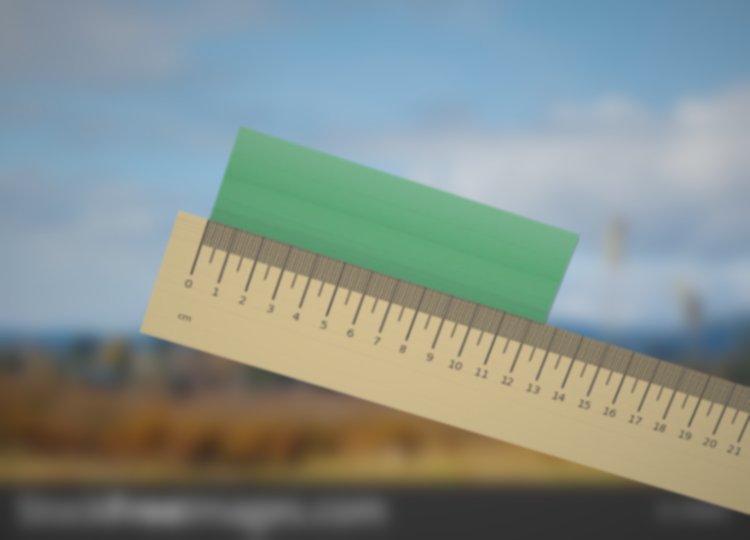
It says 12.5 cm
